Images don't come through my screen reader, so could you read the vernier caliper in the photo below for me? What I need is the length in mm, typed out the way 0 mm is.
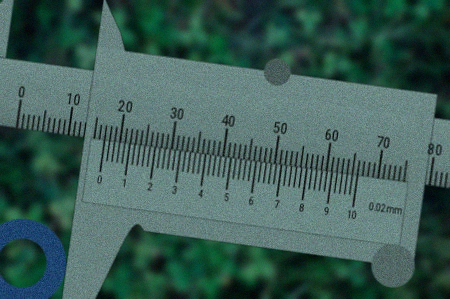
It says 17.0 mm
